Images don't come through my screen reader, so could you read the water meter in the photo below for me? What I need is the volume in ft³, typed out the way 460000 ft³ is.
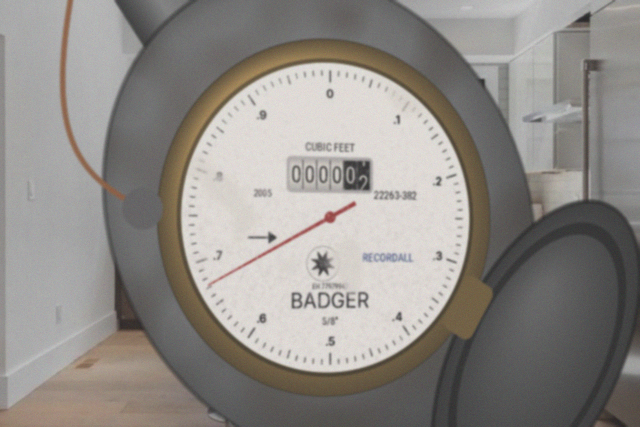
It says 1.67 ft³
